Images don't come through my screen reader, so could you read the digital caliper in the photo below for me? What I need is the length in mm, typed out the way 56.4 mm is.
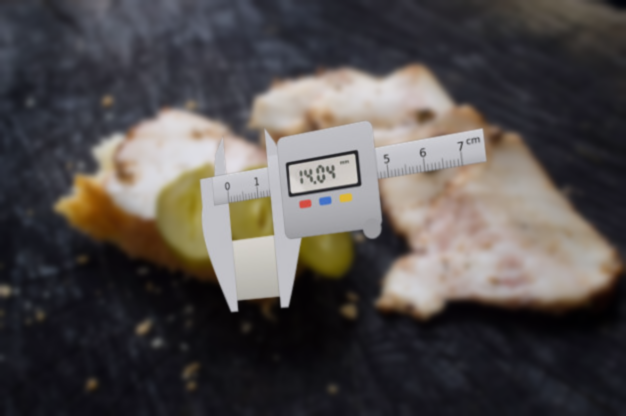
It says 14.04 mm
